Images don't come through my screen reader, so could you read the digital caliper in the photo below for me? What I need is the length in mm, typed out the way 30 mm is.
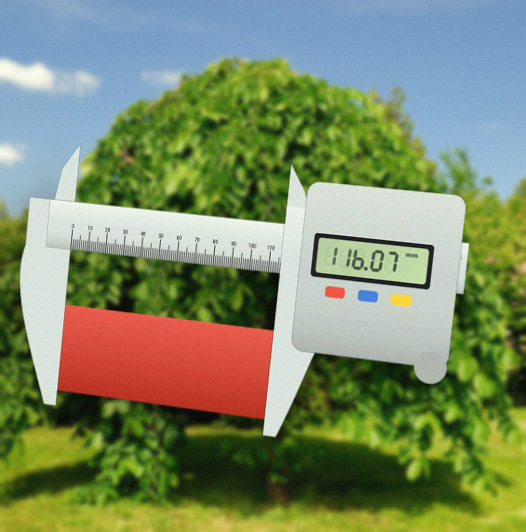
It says 116.07 mm
